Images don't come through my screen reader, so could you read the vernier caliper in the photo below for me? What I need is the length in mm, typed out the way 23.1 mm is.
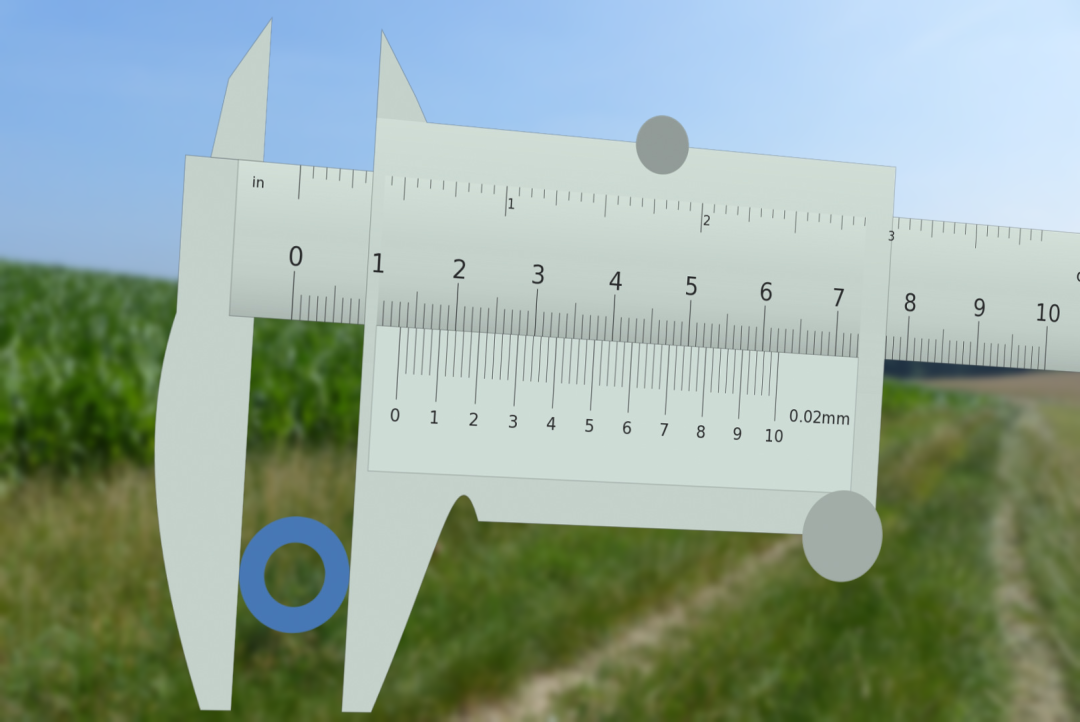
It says 13.2 mm
